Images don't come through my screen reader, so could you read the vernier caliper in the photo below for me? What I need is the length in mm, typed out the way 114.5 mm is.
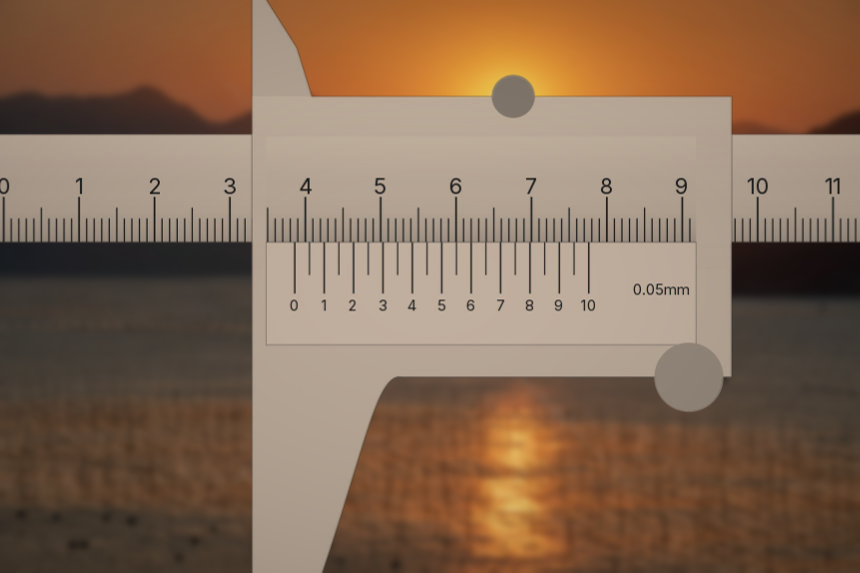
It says 38.6 mm
